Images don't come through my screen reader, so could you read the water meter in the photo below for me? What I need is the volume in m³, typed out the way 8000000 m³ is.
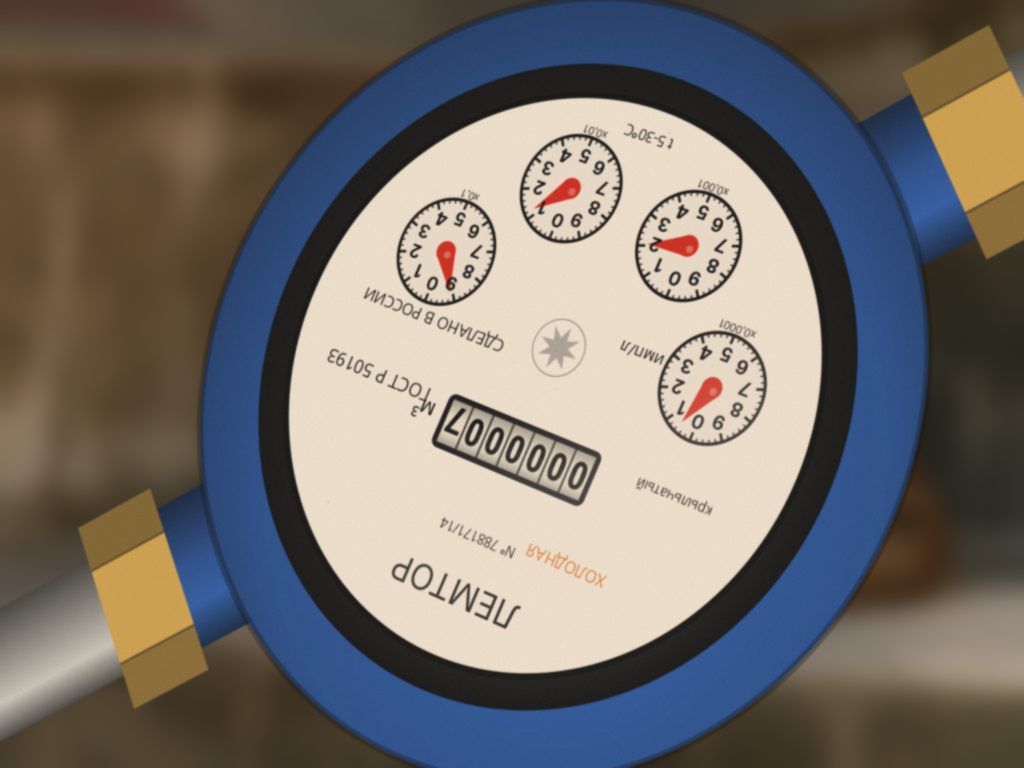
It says 6.9120 m³
